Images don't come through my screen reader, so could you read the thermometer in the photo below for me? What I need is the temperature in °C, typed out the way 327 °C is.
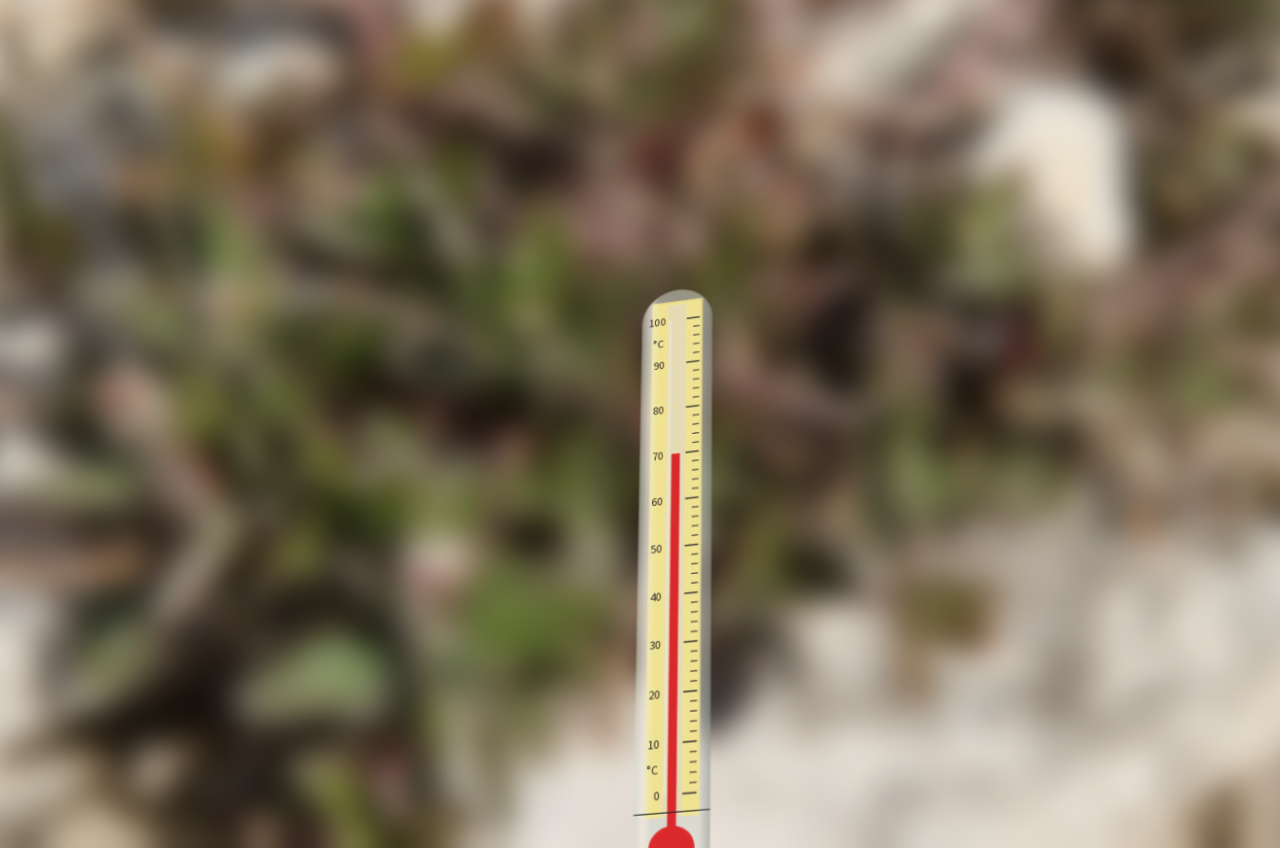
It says 70 °C
